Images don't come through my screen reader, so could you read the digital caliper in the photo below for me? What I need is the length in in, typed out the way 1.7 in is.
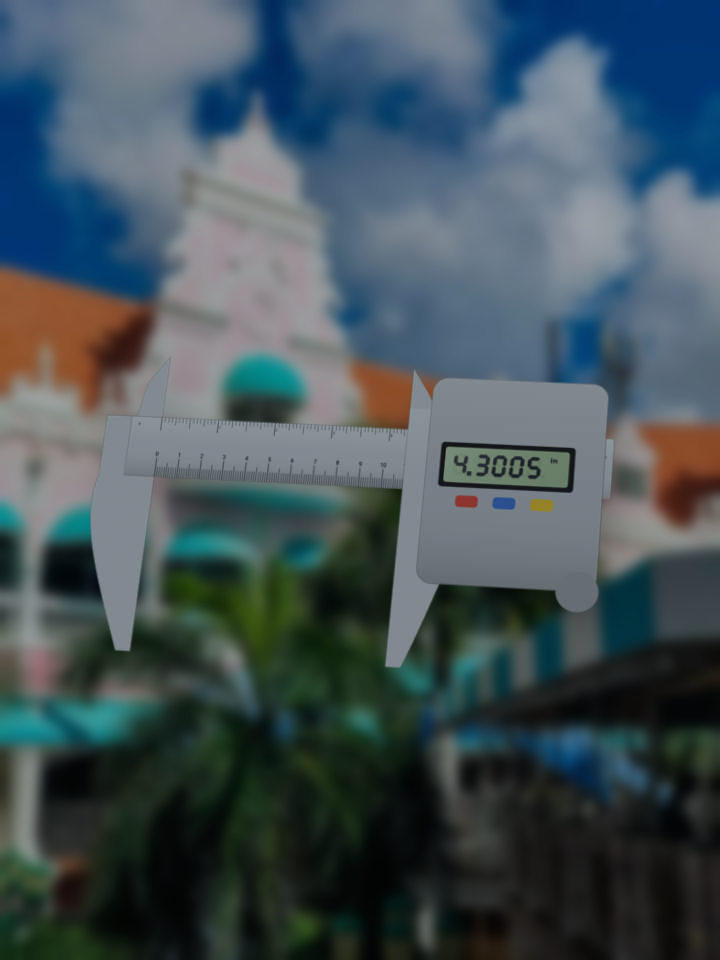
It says 4.3005 in
